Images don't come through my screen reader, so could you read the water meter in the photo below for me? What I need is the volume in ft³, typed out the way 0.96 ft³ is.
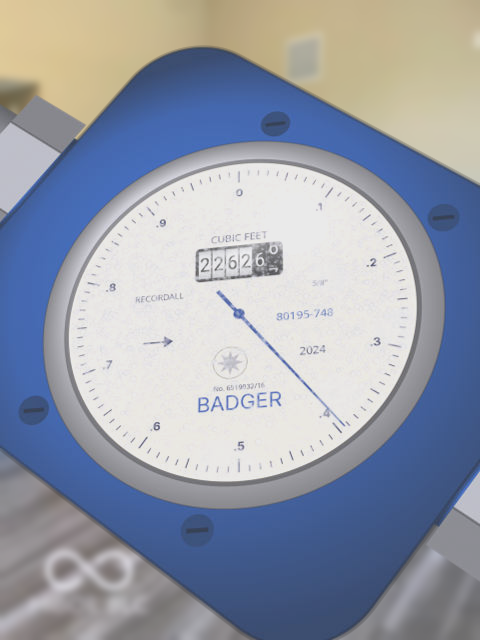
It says 226266.39 ft³
